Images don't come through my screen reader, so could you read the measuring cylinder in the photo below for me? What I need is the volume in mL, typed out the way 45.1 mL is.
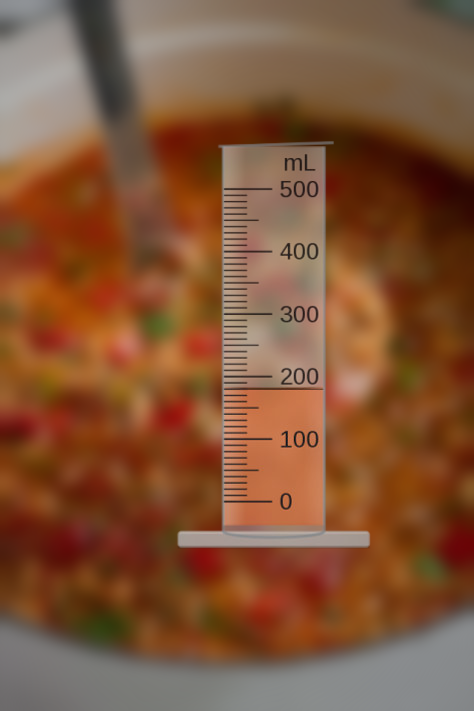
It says 180 mL
